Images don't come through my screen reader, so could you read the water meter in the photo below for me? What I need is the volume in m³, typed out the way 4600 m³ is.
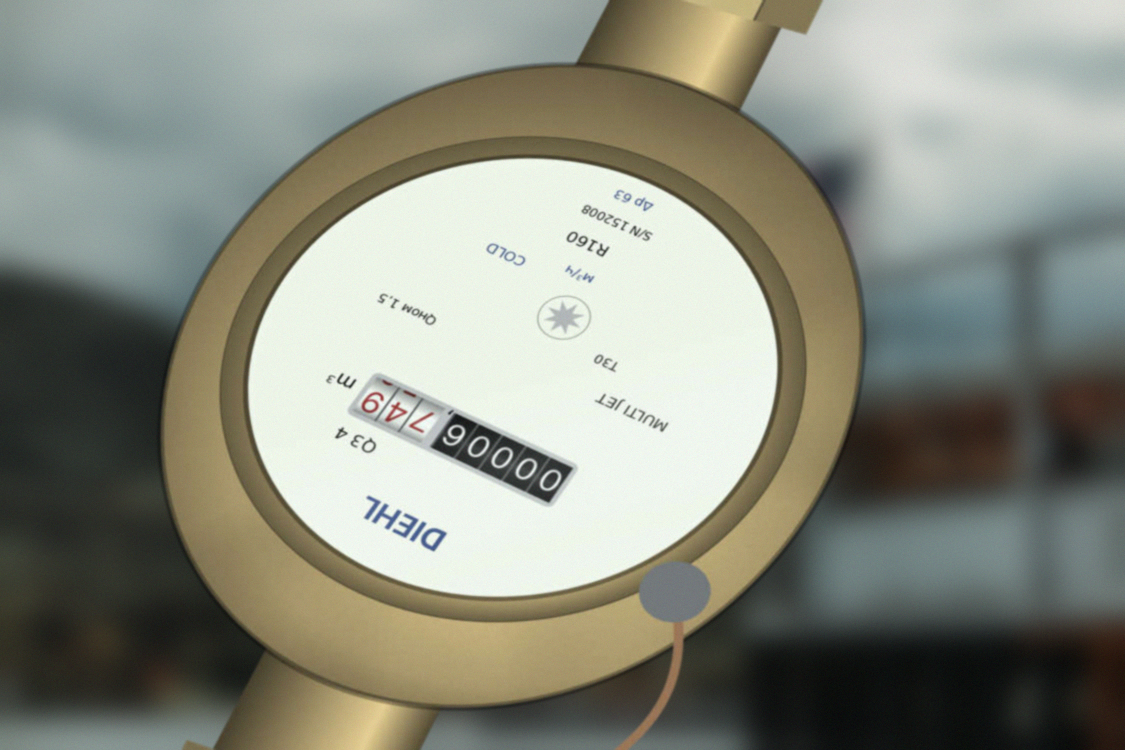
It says 6.749 m³
